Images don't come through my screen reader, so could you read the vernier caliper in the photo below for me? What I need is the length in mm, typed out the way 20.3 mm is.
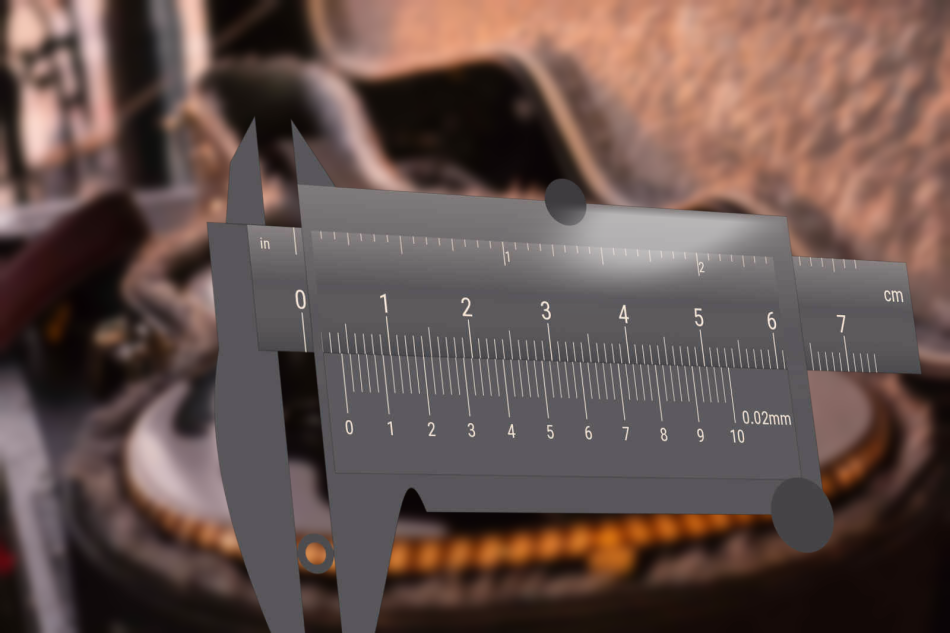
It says 4.2 mm
